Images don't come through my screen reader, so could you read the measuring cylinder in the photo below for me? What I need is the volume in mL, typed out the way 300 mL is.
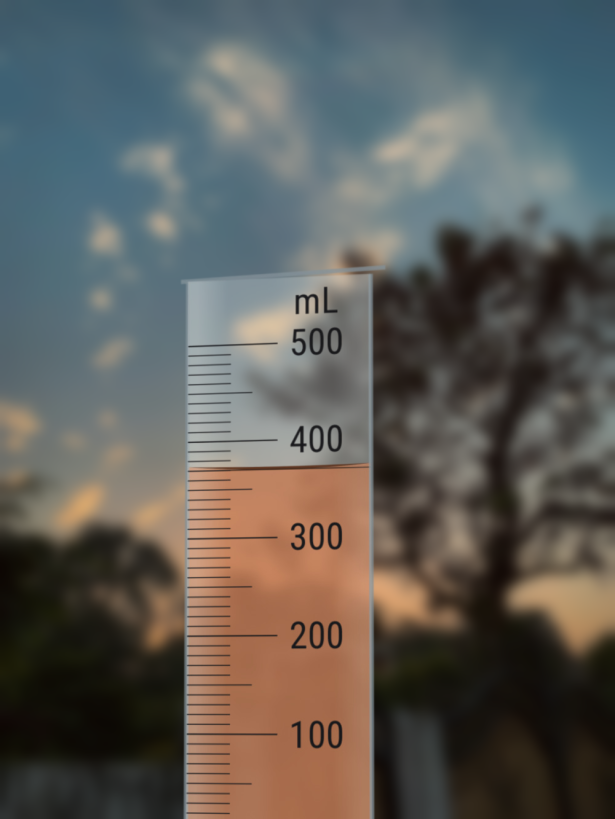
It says 370 mL
